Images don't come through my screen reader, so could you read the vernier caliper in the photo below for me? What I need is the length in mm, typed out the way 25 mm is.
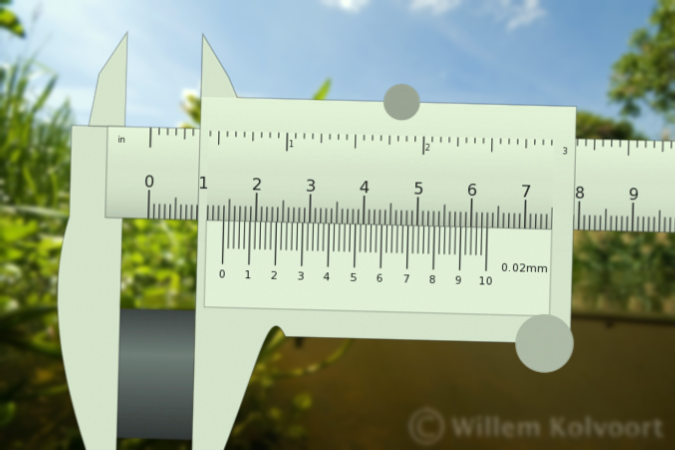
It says 14.0 mm
